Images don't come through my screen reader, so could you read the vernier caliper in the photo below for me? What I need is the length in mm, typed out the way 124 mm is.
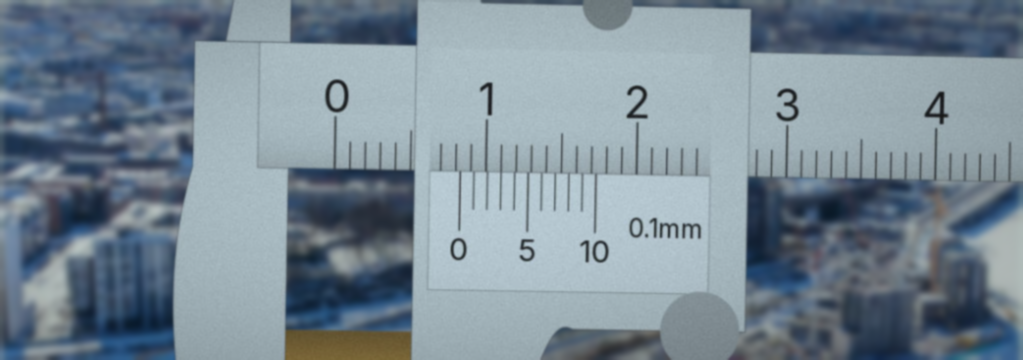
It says 8.3 mm
